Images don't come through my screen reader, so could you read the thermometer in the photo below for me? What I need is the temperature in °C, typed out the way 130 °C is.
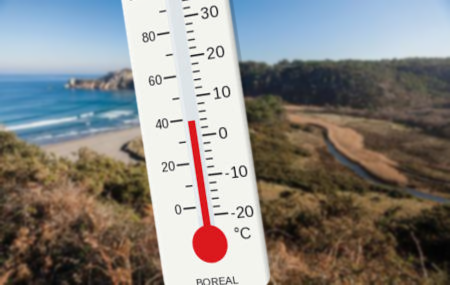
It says 4 °C
